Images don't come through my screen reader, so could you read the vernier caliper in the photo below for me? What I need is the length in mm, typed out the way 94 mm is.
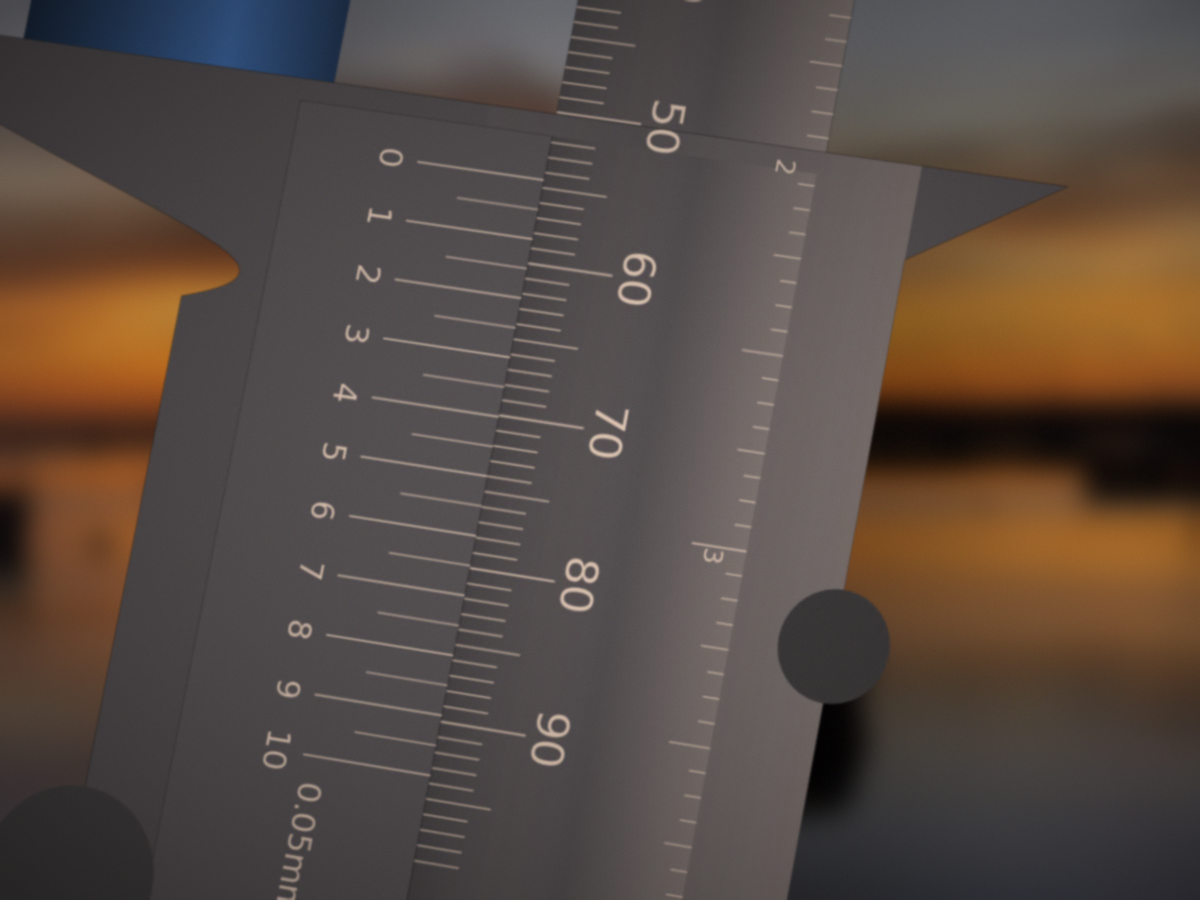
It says 54.5 mm
